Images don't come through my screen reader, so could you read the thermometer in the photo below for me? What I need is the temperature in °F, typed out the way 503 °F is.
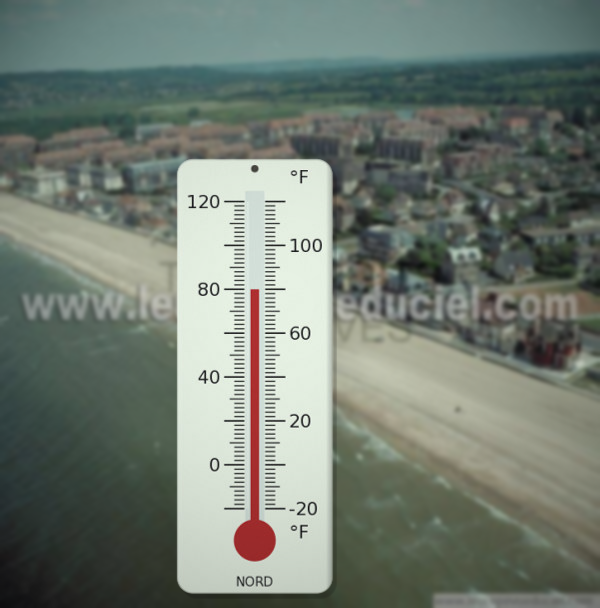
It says 80 °F
